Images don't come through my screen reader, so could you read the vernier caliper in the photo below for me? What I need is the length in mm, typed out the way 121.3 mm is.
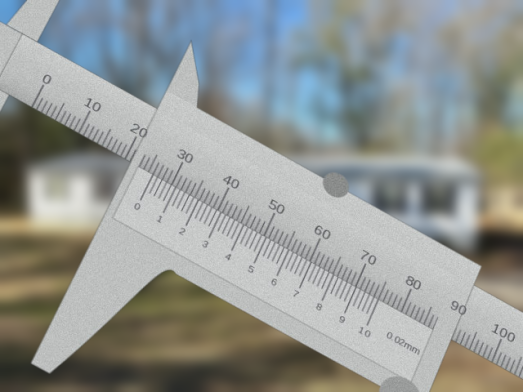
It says 26.0 mm
